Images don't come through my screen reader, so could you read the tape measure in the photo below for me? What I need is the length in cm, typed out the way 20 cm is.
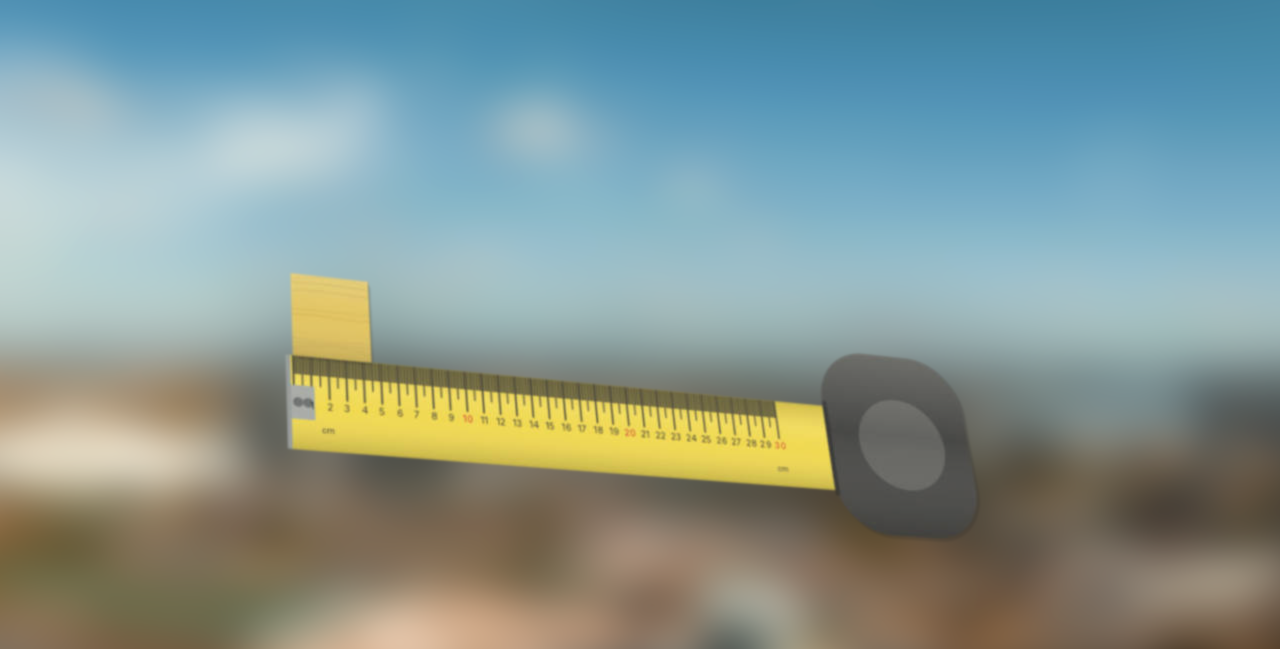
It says 4.5 cm
